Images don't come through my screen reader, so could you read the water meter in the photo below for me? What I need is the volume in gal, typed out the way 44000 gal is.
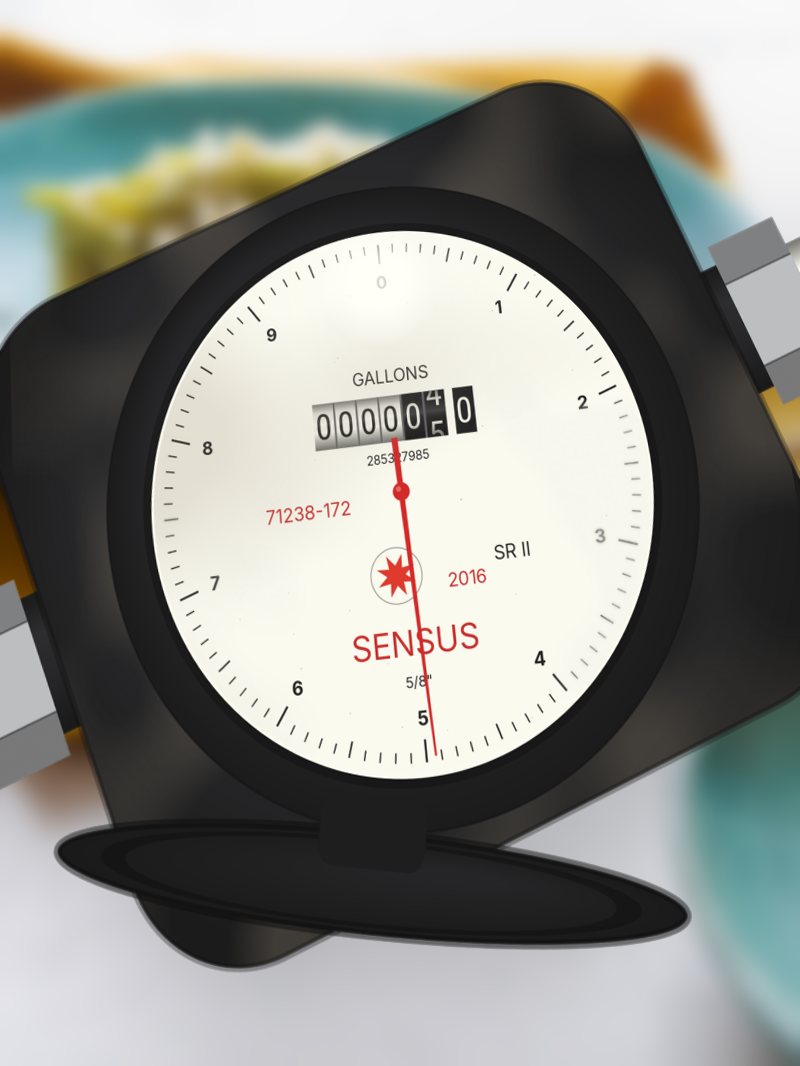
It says 44.9 gal
